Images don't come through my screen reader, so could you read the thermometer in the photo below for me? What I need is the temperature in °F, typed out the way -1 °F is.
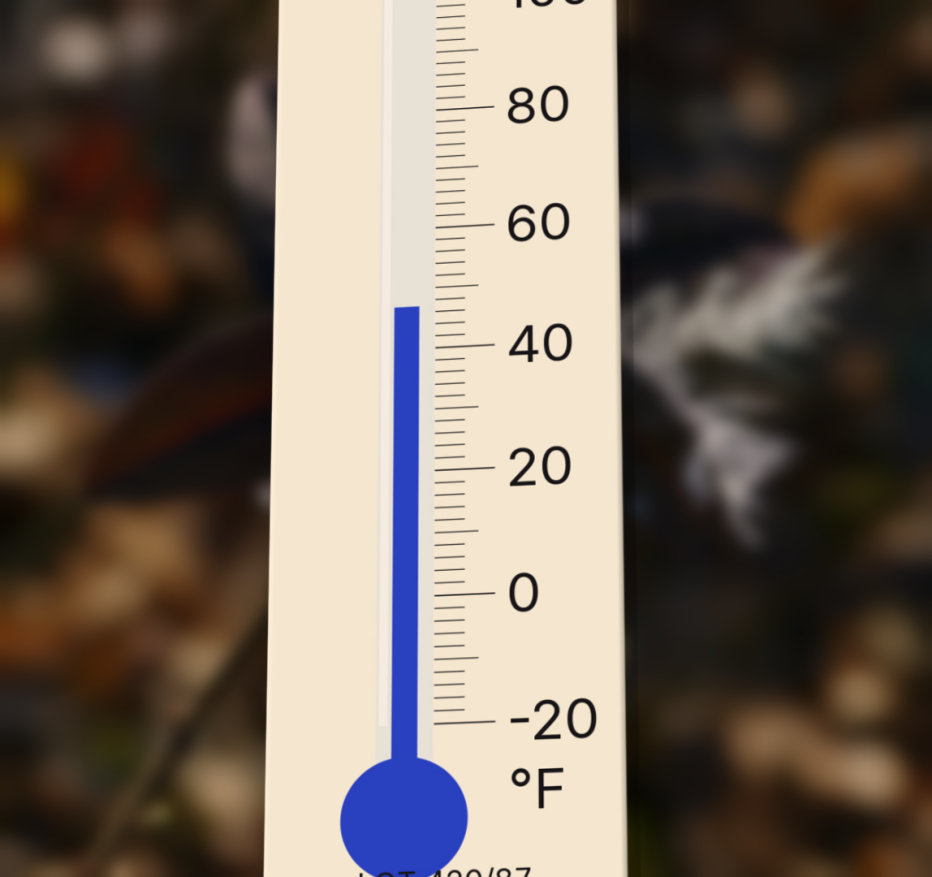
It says 47 °F
